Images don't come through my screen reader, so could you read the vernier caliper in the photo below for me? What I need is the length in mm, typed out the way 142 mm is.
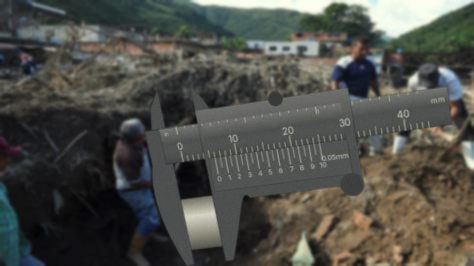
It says 6.0 mm
